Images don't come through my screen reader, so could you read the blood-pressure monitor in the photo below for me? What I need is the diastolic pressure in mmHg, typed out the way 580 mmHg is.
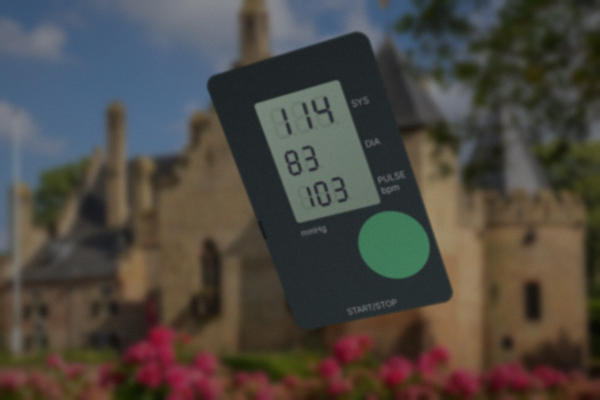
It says 83 mmHg
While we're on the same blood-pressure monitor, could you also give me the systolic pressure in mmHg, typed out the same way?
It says 114 mmHg
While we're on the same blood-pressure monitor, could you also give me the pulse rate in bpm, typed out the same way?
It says 103 bpm
